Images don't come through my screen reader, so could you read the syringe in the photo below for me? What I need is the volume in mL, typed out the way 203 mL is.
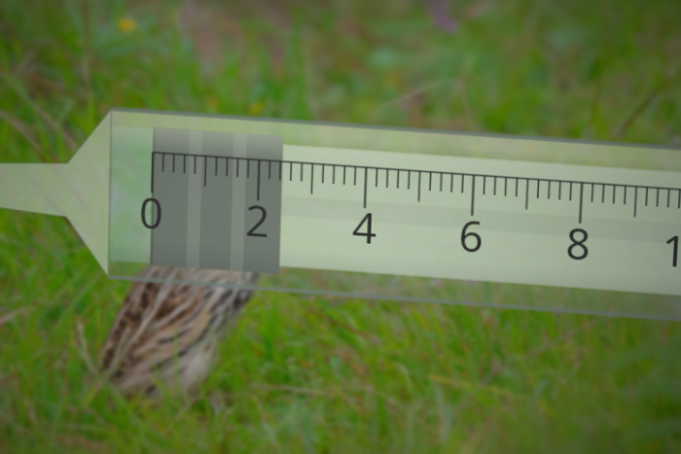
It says 0 mL
